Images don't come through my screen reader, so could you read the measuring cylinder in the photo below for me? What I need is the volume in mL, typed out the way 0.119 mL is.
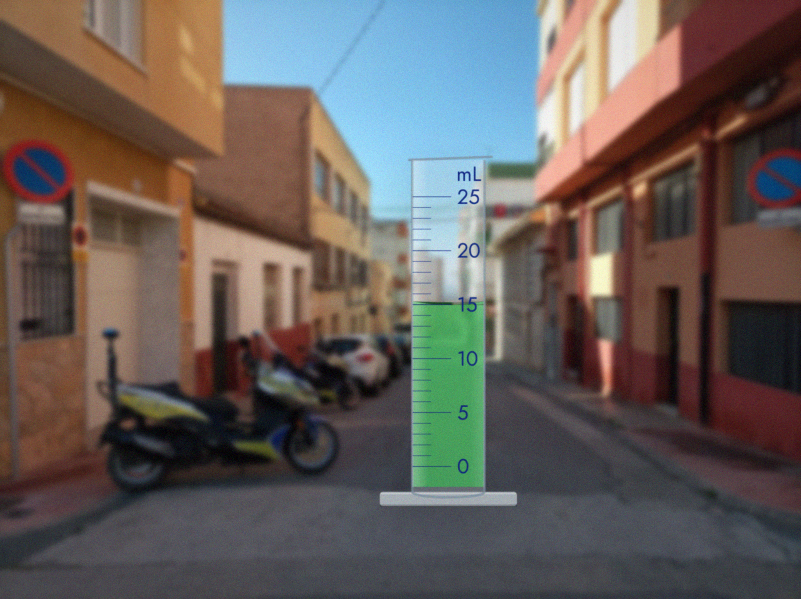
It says 15 mL
